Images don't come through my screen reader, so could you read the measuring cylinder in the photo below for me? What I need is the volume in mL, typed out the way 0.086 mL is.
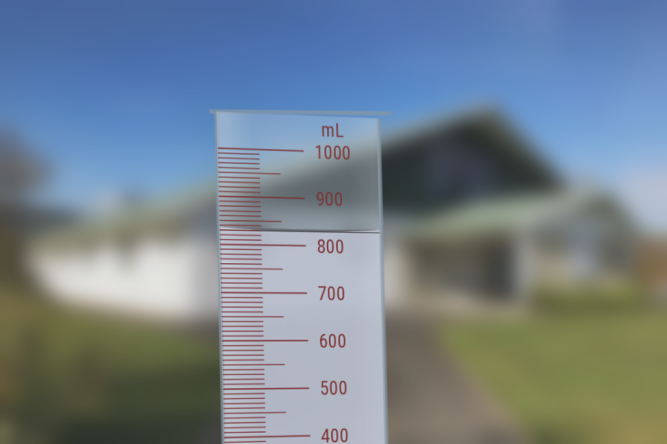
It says 830 mL
